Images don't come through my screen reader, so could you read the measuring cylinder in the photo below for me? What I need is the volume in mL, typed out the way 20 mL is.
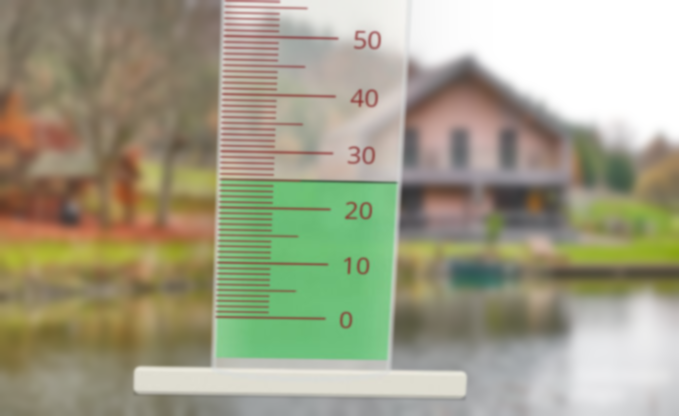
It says 25 mL
